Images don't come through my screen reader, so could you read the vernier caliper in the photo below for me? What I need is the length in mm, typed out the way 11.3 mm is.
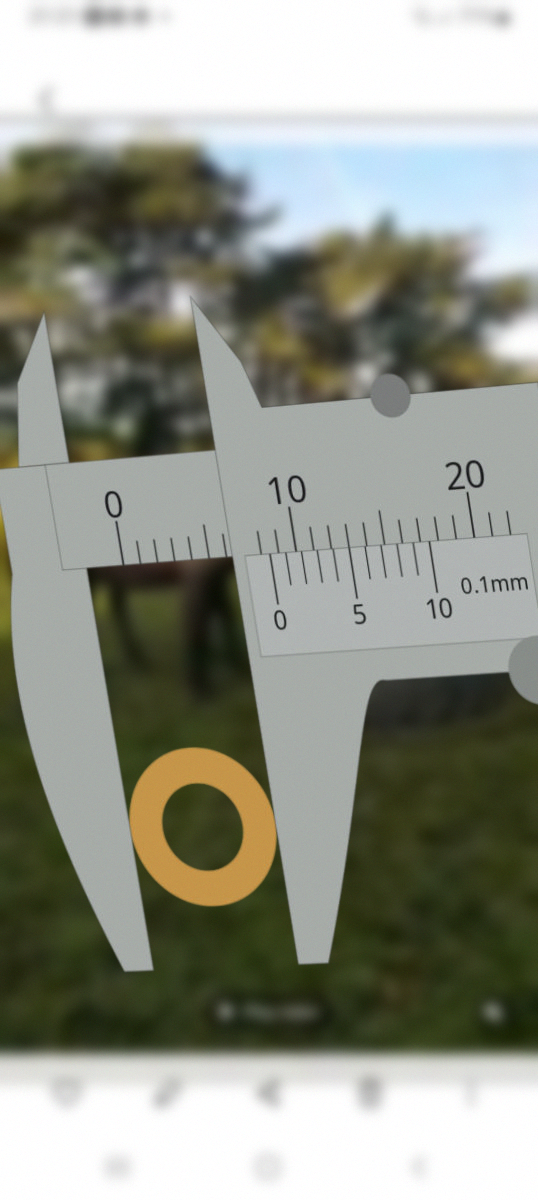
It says 8.5 mm
